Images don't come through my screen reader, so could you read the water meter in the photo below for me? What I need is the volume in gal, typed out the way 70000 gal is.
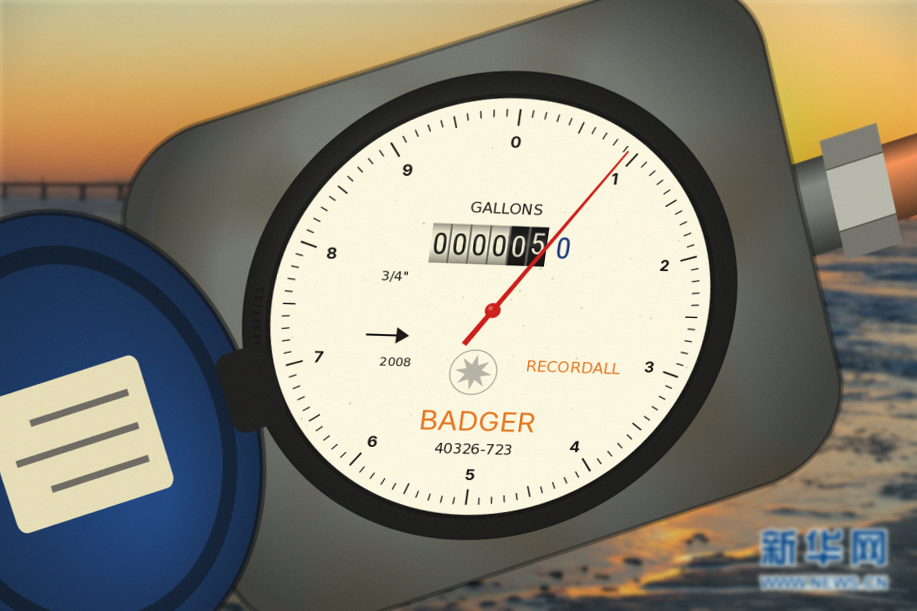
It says 50.9 gal
